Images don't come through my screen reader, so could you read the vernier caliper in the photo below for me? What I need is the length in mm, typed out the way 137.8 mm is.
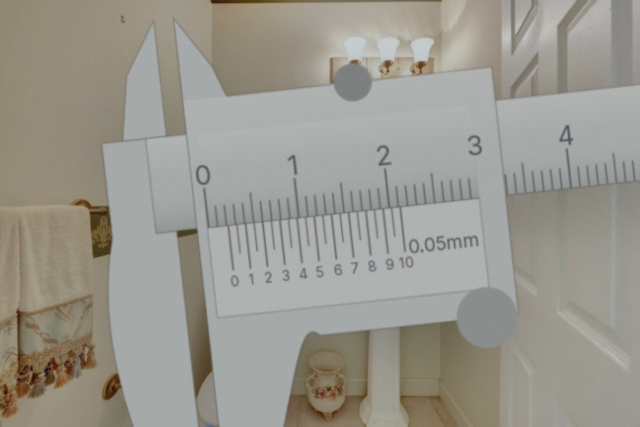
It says 2.2 mm
